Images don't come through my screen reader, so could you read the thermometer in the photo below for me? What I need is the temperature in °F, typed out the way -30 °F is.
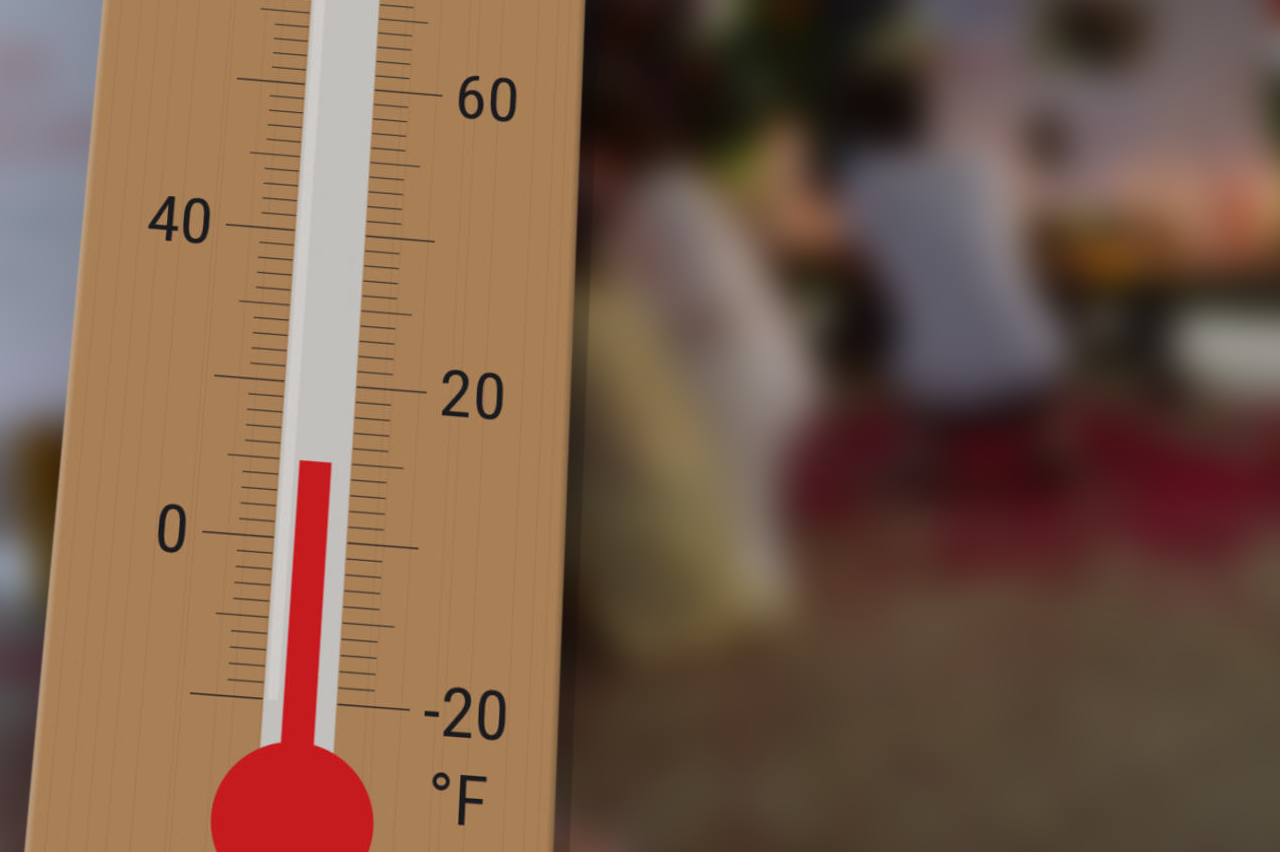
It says 10 °F
